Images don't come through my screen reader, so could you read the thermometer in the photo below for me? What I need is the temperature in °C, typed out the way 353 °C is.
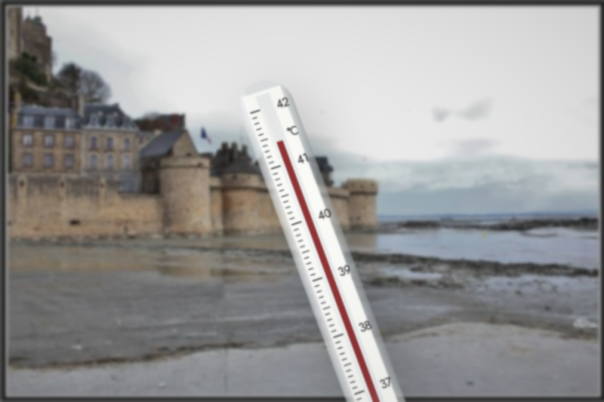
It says 41.4 °C
